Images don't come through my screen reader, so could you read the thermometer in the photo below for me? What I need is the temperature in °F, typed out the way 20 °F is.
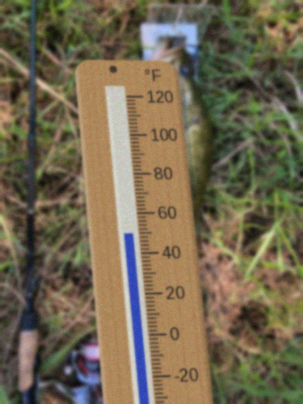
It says 50 °F
